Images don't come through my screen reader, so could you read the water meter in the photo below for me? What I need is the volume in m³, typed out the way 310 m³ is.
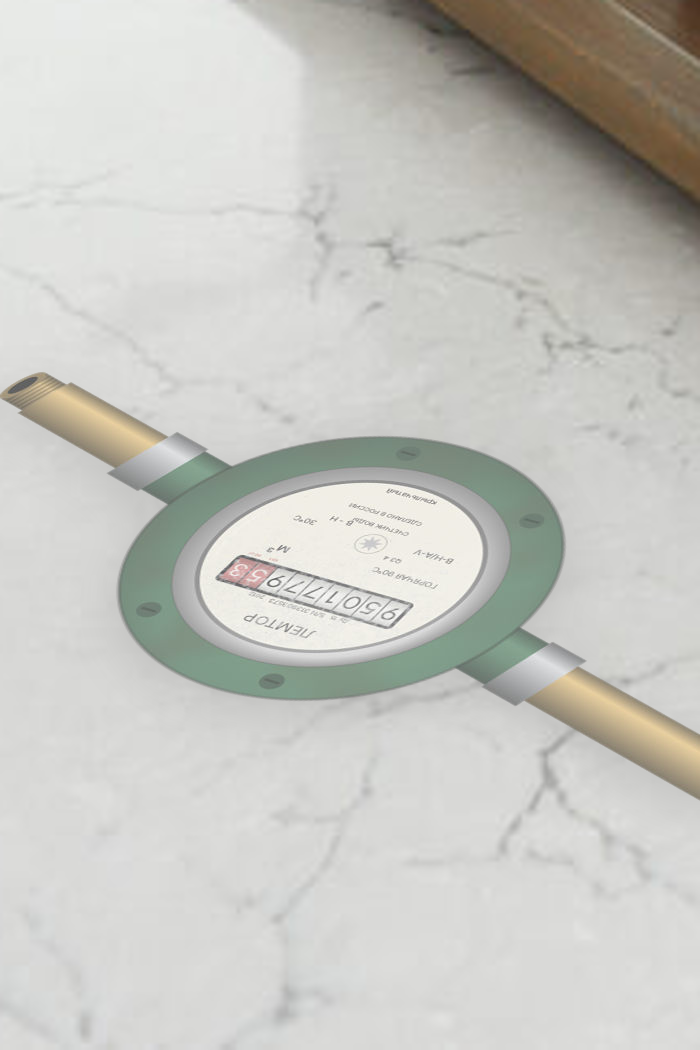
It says 9501779.53 m³
